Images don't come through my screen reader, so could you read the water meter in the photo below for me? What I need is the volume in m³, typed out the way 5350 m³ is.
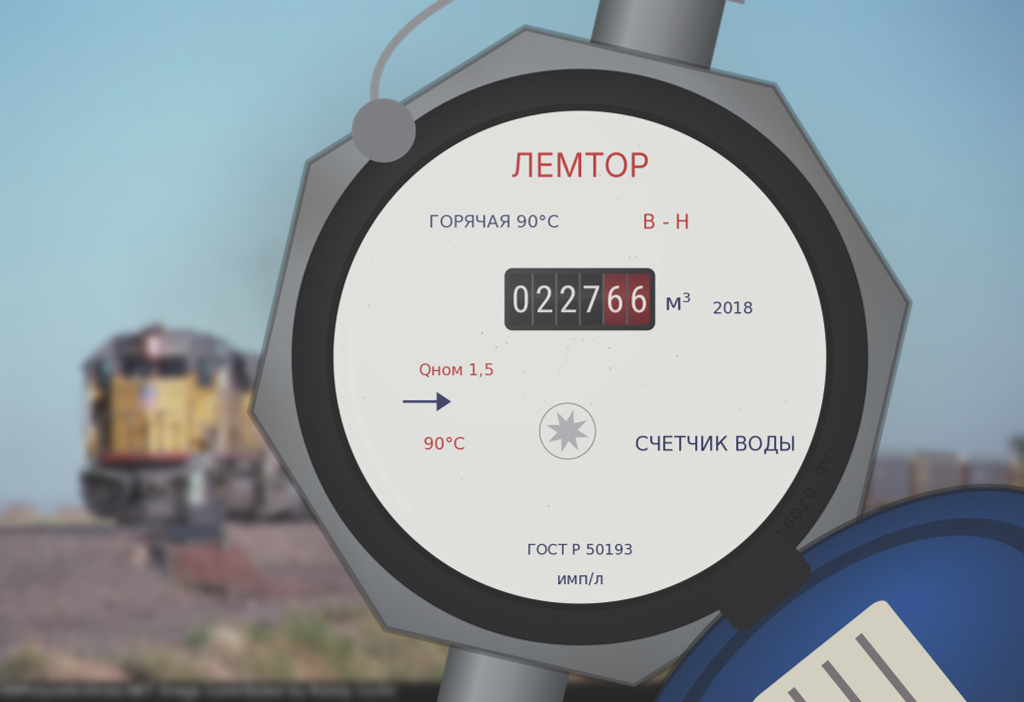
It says 227.66 m³
